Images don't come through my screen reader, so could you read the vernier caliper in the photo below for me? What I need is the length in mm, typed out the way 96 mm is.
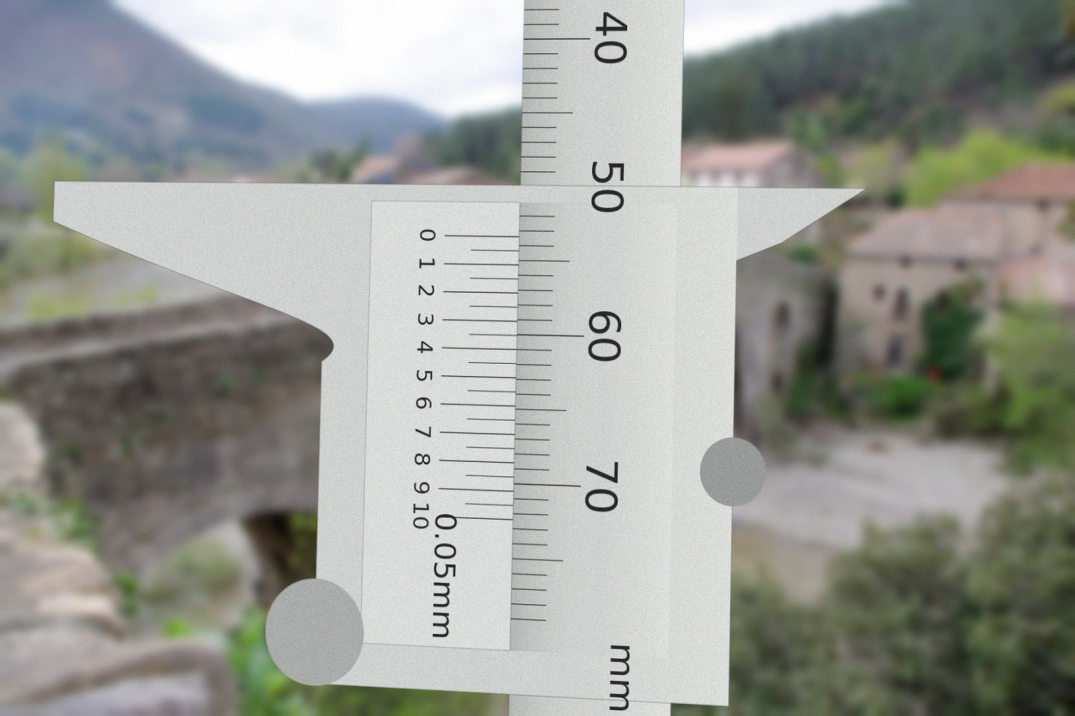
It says 53.4 mm
